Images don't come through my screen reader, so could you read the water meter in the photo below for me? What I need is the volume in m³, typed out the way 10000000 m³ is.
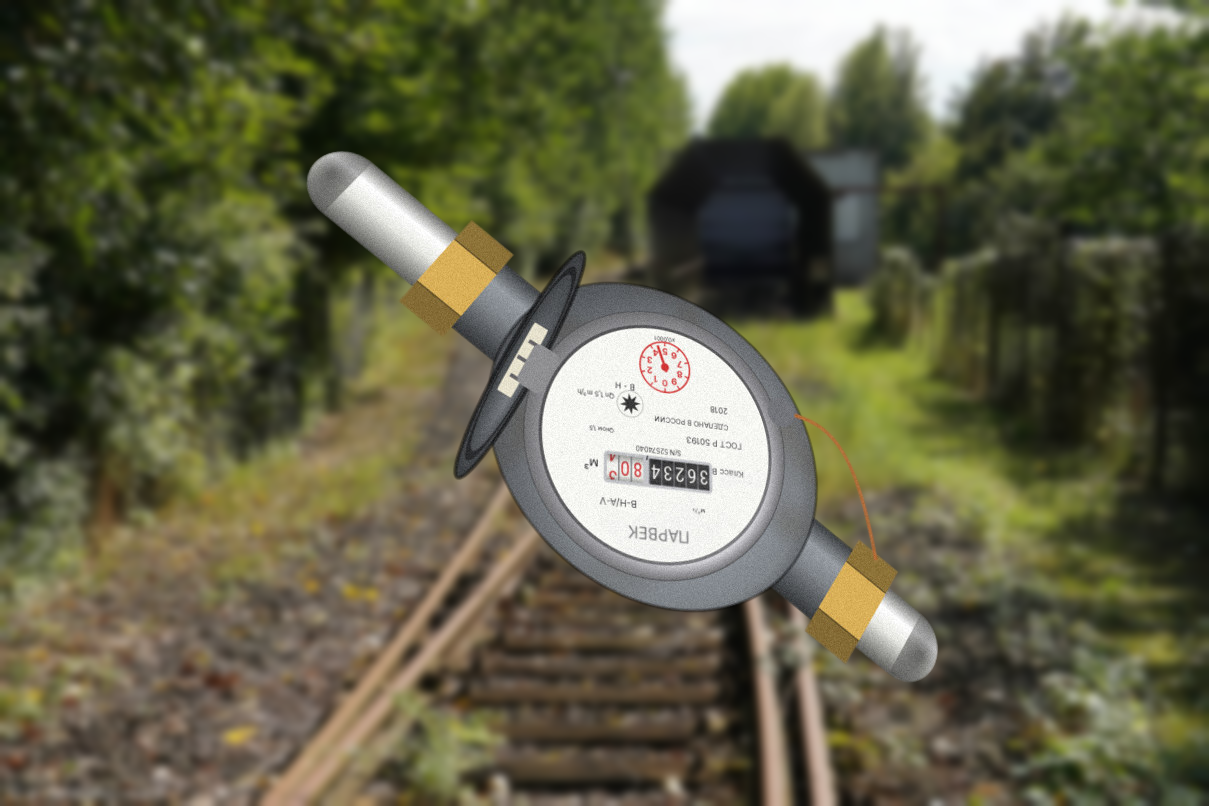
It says 36234.8034 m³
